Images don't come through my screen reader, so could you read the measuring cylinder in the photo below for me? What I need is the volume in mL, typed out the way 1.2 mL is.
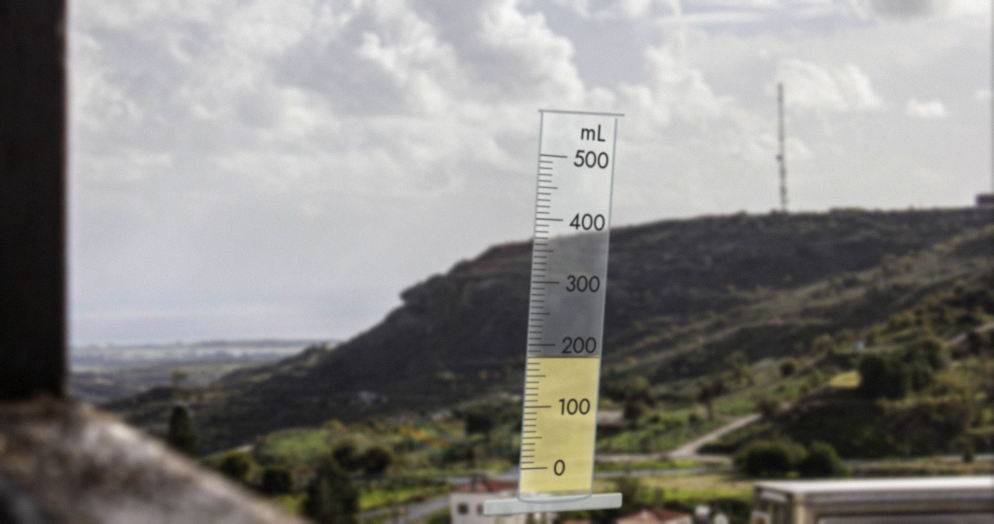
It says 180 mL
